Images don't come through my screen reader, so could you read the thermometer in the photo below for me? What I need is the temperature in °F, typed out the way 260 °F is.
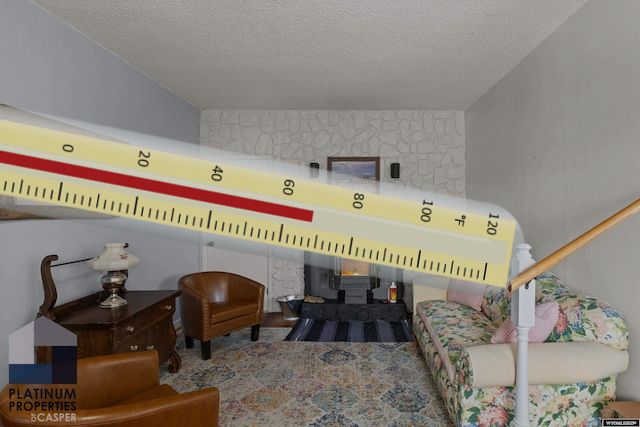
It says 68 °F
